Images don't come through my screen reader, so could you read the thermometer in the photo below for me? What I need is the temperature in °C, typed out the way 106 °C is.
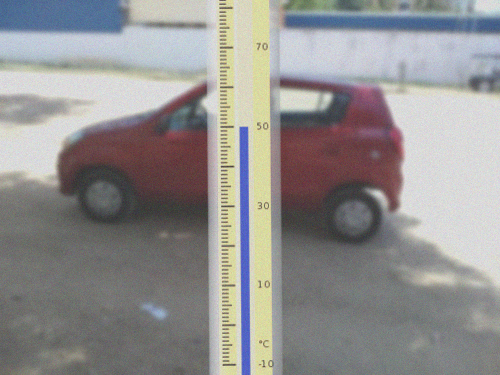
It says 50 °C
